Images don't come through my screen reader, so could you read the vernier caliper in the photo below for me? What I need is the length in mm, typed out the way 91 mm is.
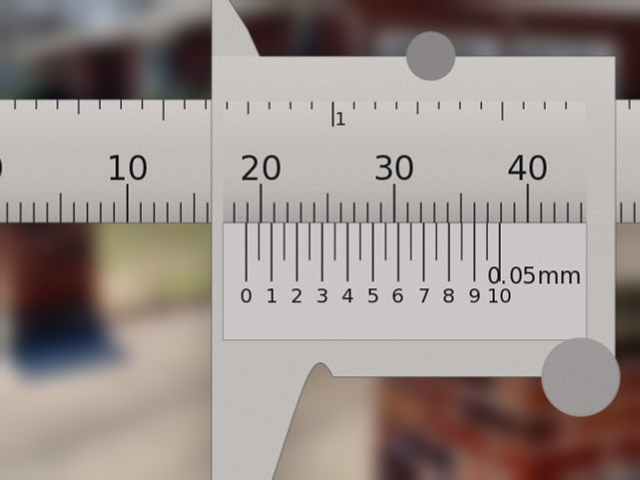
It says 18.9 mm
